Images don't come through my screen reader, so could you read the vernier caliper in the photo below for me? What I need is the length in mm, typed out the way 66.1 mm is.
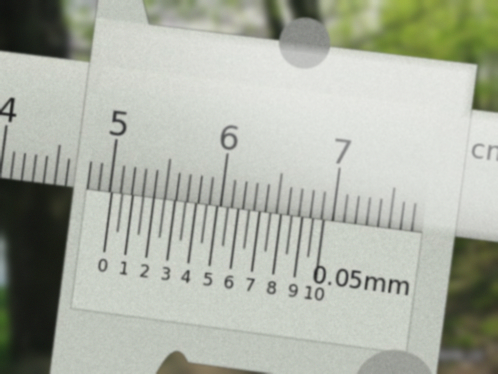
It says 50.2 mm
